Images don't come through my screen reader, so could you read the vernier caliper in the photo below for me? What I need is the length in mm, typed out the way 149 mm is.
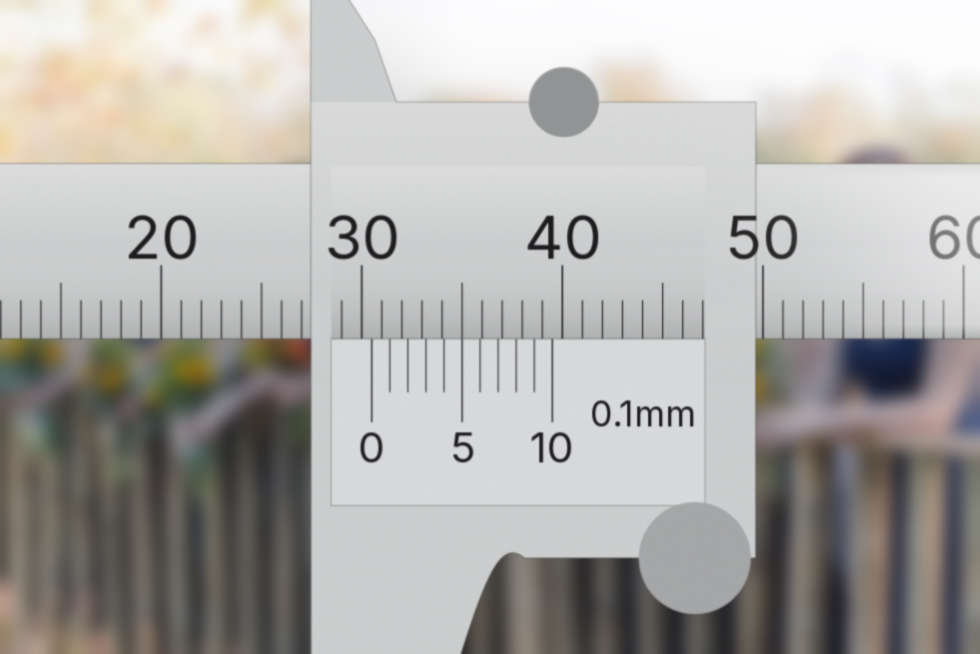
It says 30.5 mm
